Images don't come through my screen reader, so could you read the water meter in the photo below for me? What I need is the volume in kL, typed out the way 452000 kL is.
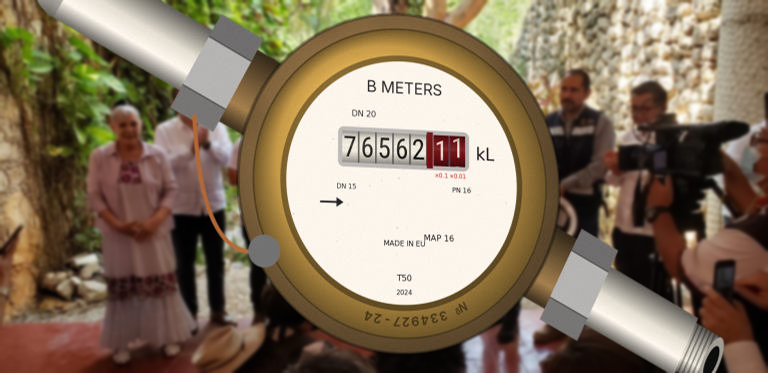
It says 76562.11 kL
